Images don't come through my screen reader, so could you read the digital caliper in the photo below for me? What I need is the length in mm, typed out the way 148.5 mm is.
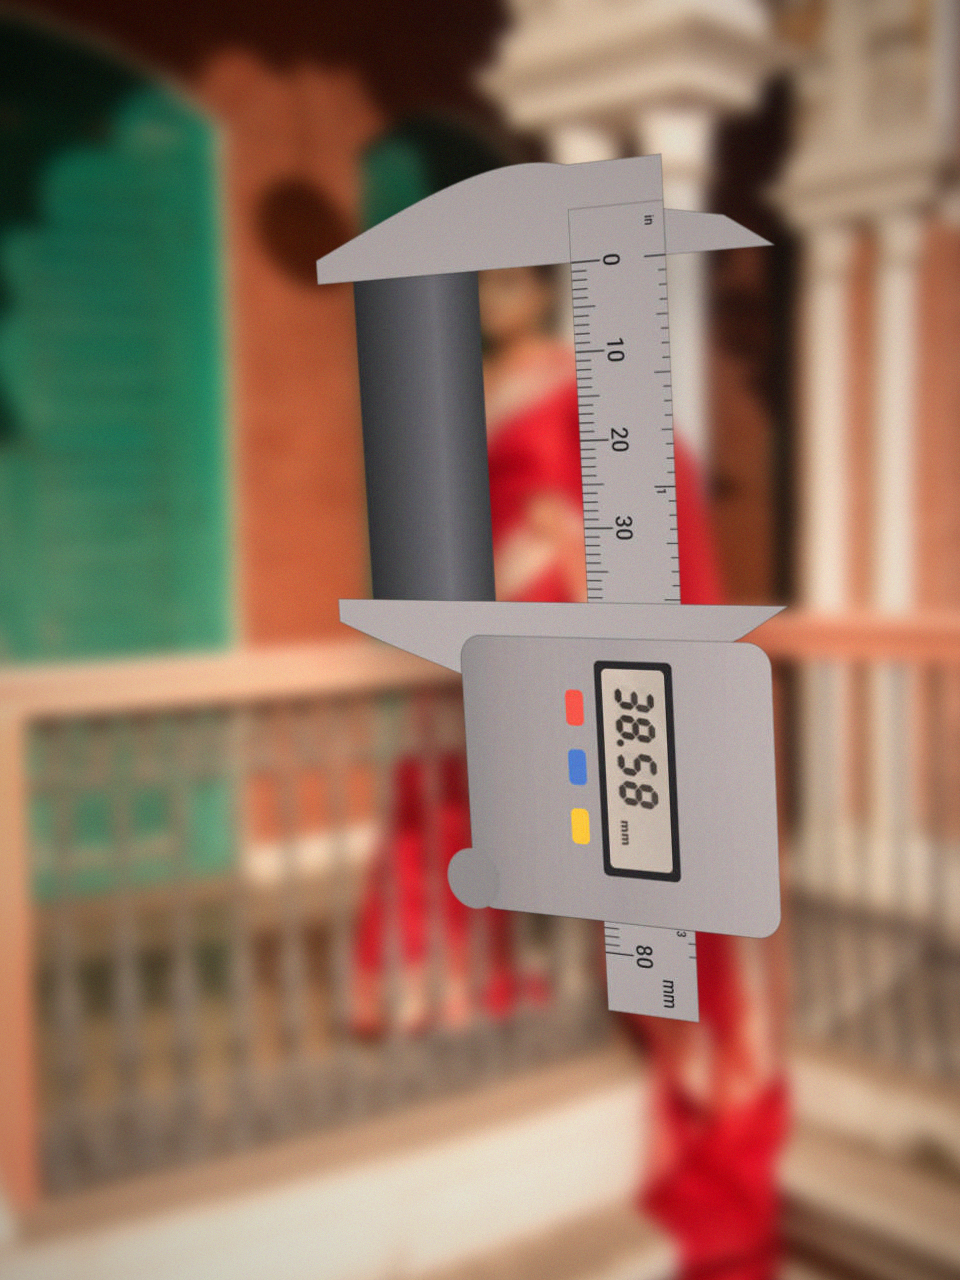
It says 38.58 mm
